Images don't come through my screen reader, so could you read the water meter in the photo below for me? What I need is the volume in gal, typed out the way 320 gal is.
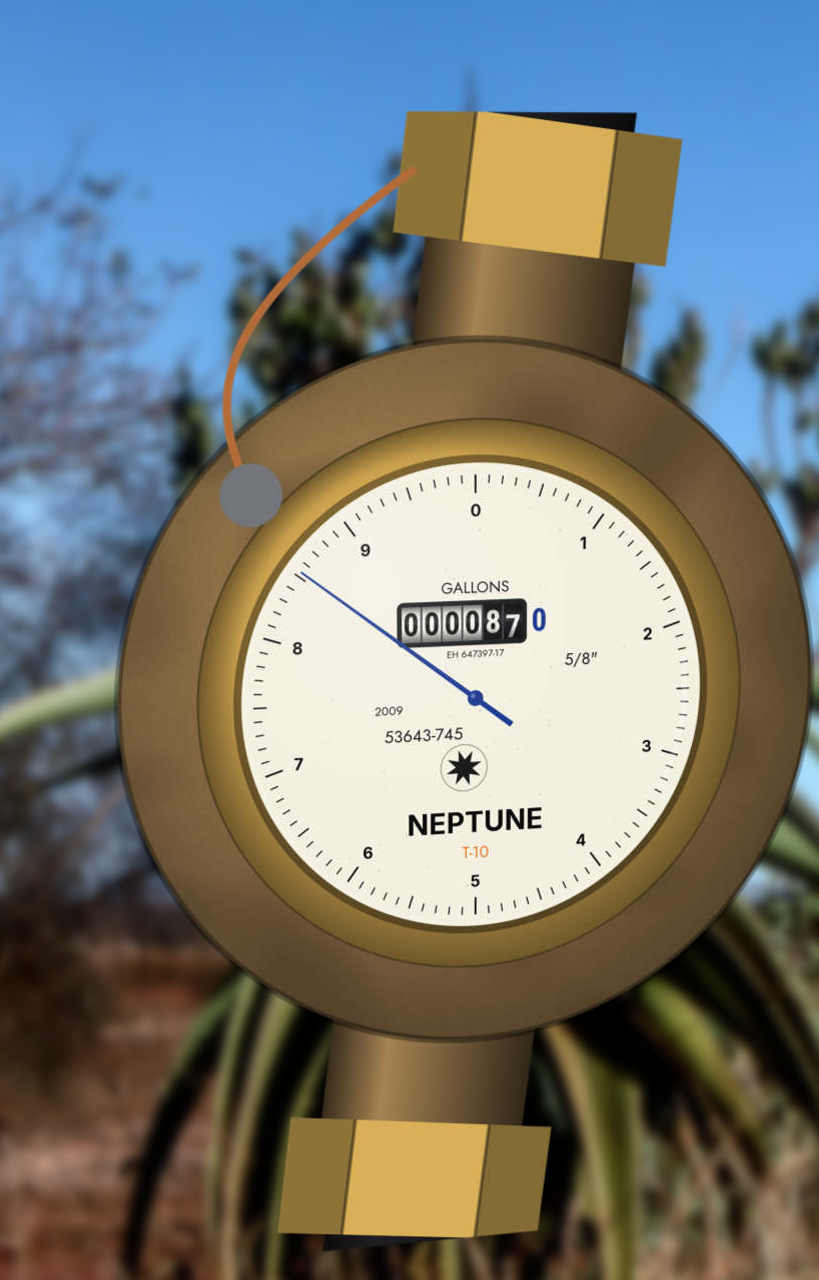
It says 868.5 gal
